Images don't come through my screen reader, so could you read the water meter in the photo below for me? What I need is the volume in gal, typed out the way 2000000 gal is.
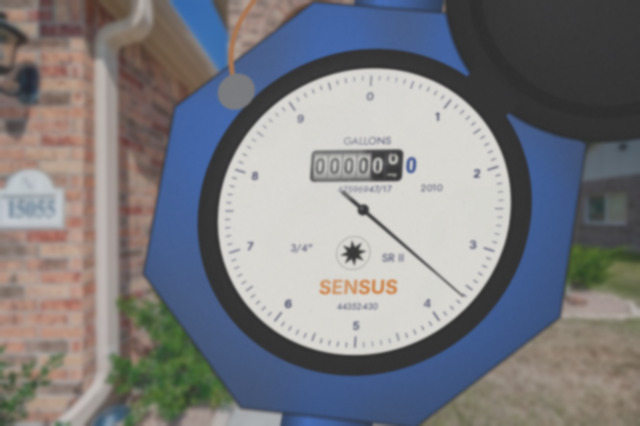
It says 63.6 gal
